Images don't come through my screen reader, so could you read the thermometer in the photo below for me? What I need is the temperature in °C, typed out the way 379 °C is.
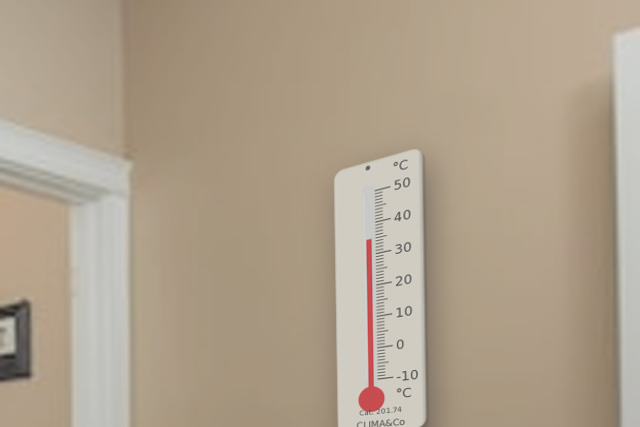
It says 35 °C
